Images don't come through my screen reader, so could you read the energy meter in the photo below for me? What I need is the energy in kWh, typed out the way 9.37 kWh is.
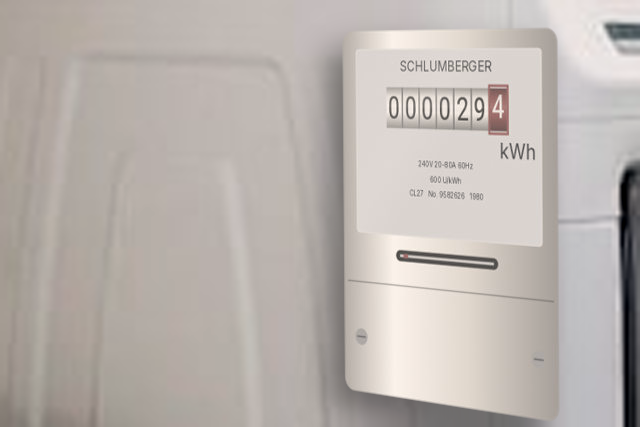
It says 29.4 kWh
